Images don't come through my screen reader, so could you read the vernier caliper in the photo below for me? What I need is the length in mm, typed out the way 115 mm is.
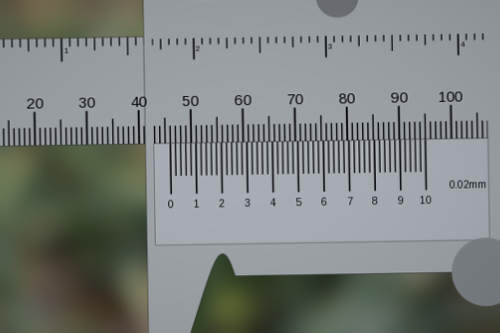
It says 46.0 mm
